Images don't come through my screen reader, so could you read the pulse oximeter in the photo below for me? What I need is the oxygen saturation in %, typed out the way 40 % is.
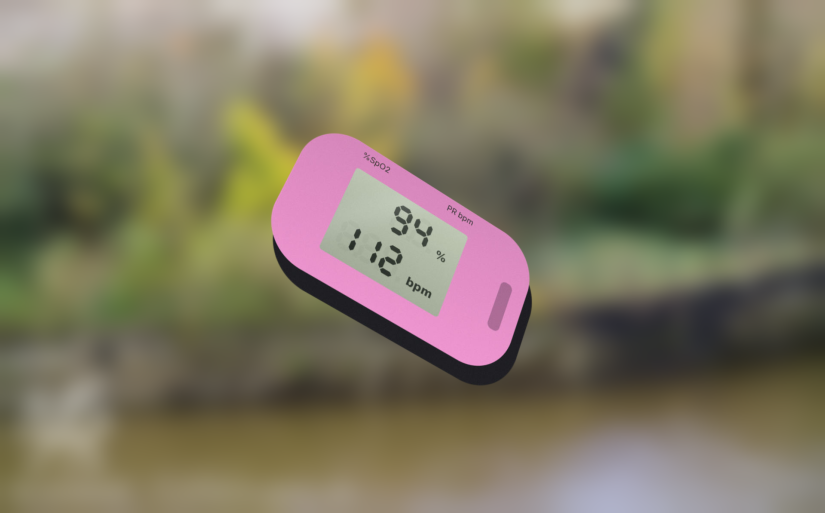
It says 94 %
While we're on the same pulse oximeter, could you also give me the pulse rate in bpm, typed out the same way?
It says 112 bpm
